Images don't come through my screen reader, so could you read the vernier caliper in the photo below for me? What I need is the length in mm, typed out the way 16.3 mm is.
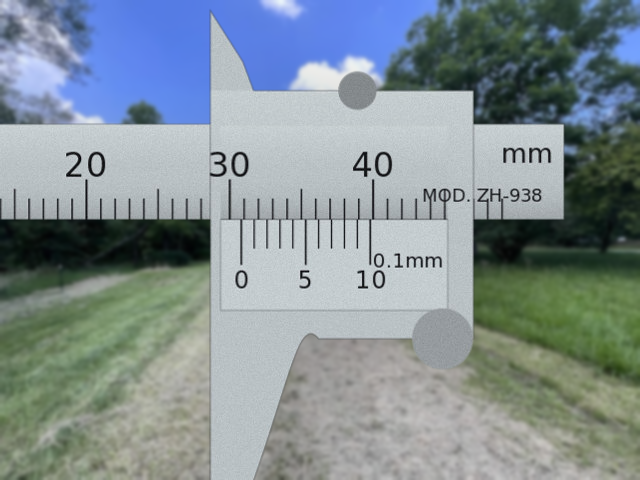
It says 30.8 mm
